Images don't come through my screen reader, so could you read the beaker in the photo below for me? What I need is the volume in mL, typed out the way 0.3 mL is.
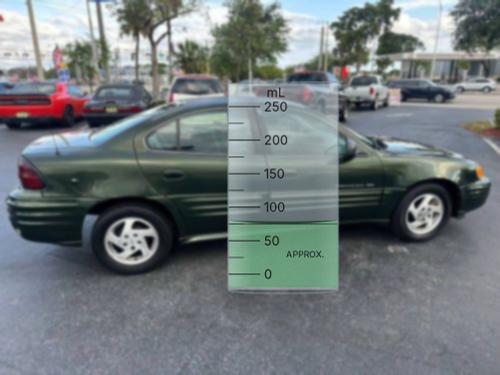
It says 75 mL
